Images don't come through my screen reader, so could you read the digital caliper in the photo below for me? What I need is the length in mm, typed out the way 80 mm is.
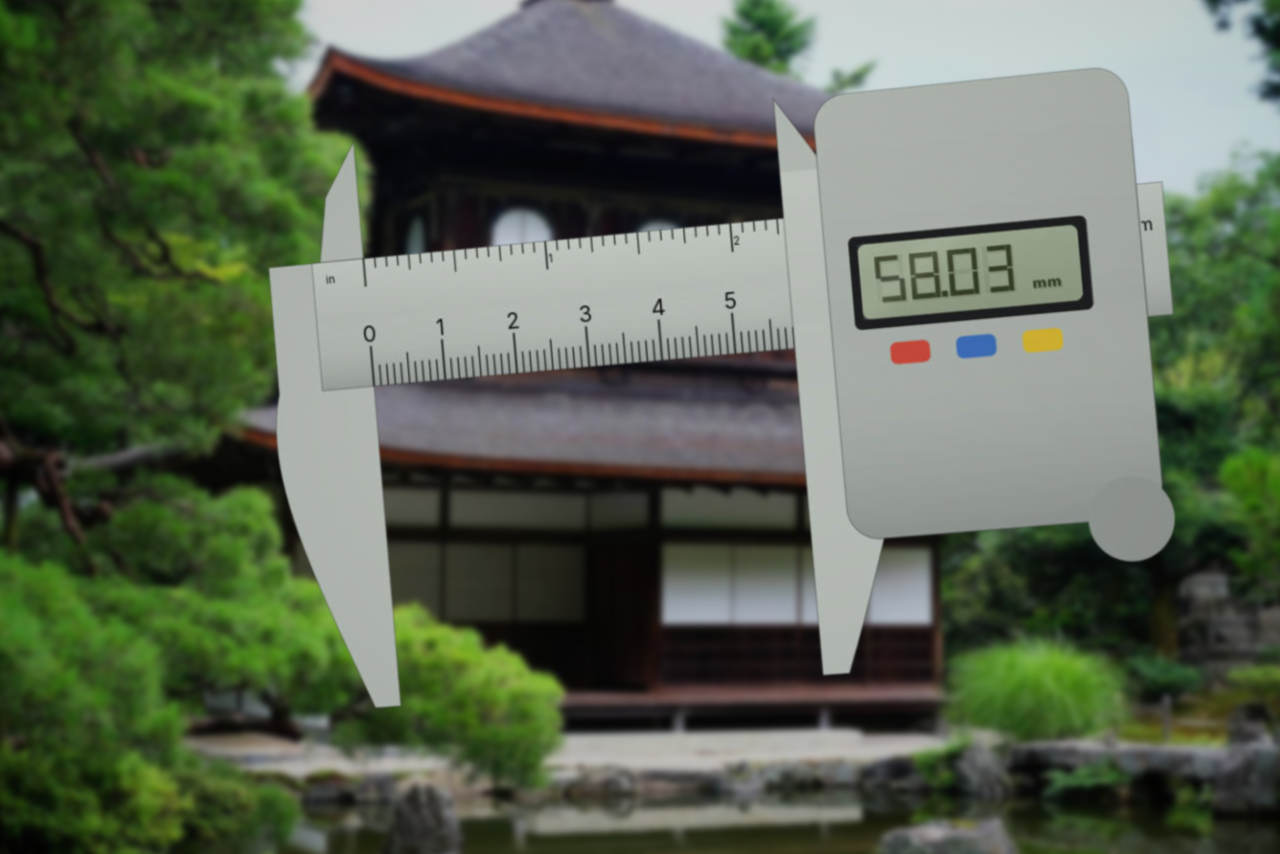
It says 58.03 mm
